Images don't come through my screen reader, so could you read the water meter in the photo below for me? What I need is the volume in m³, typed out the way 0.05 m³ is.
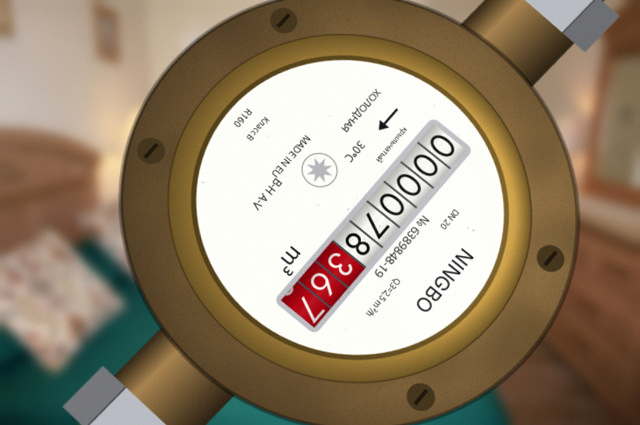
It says 78.367 m³
